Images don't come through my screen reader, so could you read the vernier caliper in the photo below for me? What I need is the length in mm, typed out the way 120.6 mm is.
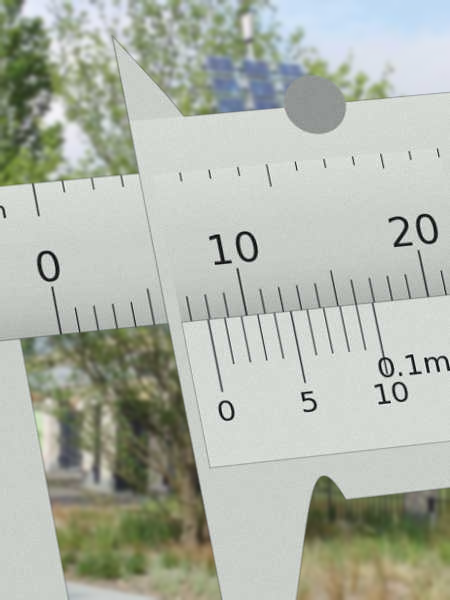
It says 7.9 mm
